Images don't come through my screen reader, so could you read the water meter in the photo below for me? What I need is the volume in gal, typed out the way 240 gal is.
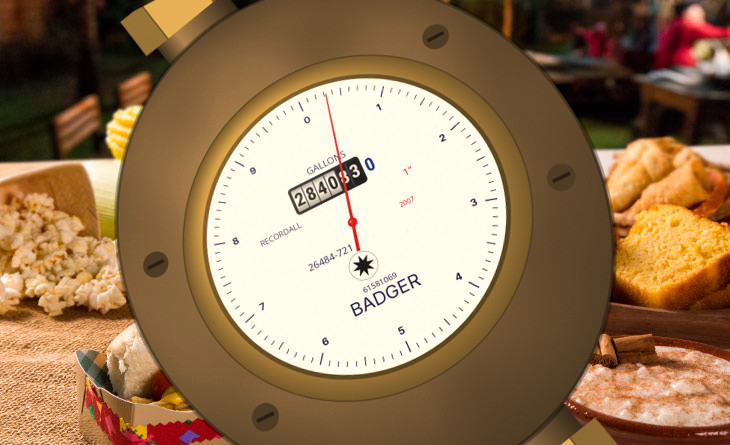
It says 2840830.3 gal
